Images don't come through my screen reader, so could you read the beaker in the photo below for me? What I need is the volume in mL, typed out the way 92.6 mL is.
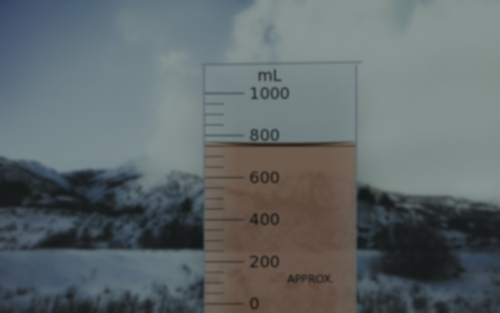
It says 750 mL
